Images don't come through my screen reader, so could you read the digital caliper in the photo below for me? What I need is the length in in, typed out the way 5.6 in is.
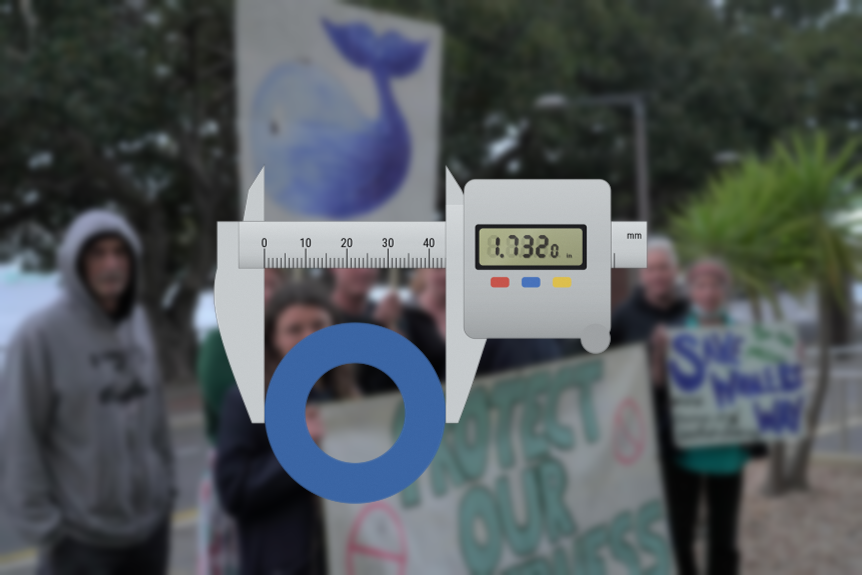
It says 1.7320 in
